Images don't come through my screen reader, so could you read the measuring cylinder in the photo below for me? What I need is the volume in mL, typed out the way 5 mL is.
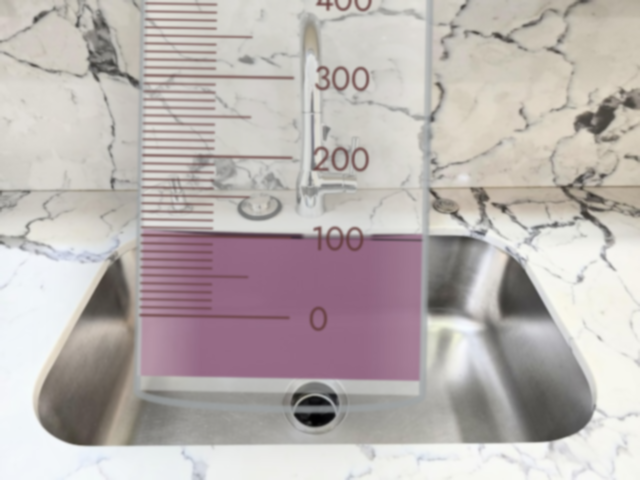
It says 100 mL
